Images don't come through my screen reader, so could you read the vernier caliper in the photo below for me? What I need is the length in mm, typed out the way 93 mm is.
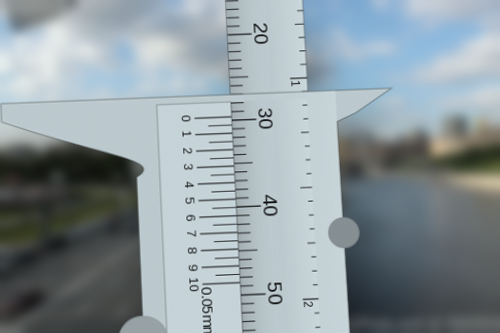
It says 29.6 mm
